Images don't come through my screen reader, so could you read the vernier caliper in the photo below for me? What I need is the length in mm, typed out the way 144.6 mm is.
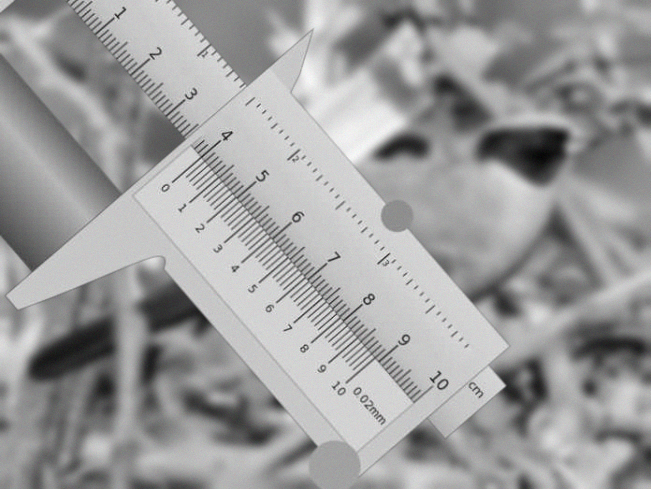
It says 40.0 mm
